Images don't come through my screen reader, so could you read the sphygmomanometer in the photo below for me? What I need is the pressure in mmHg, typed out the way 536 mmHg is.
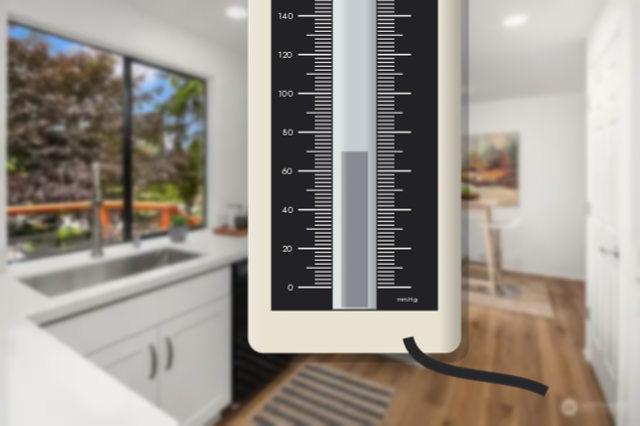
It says 70 mmHg
